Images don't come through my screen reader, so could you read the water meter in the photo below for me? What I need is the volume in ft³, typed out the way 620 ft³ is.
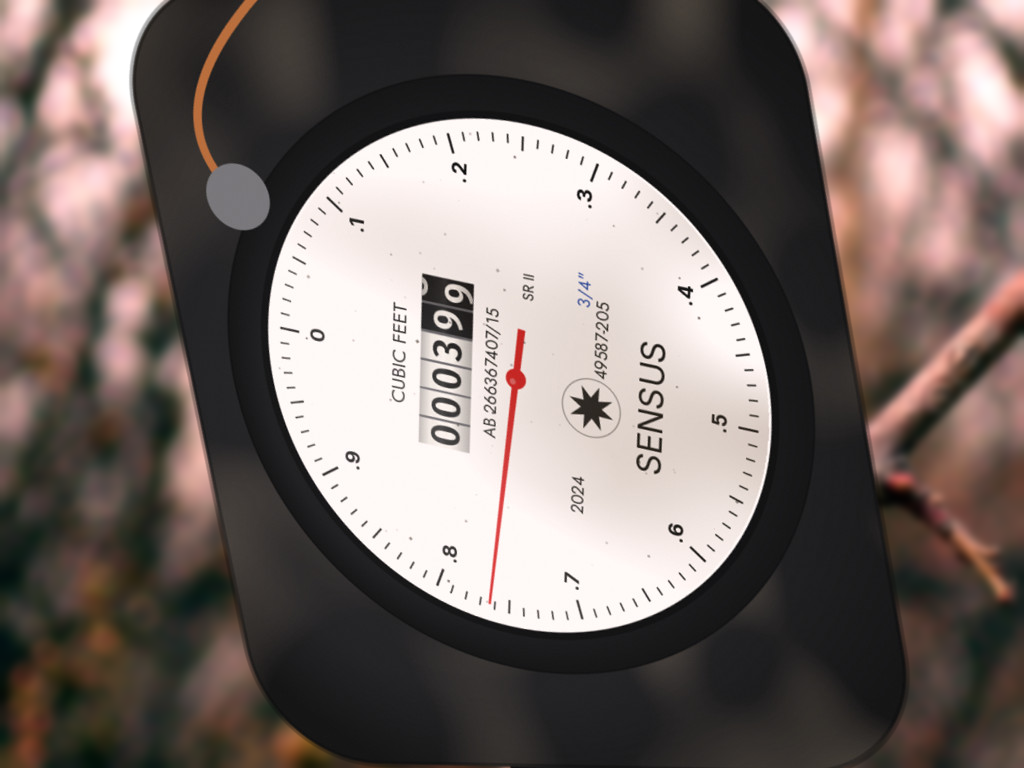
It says 398.76 ft³
